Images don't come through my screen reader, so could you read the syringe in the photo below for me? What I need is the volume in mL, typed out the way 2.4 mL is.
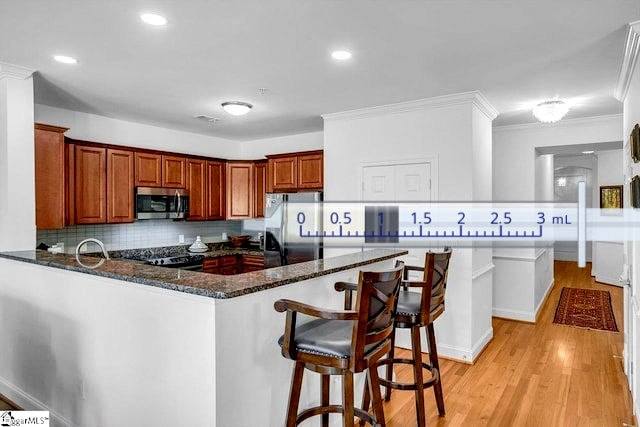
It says 0.8 mL
